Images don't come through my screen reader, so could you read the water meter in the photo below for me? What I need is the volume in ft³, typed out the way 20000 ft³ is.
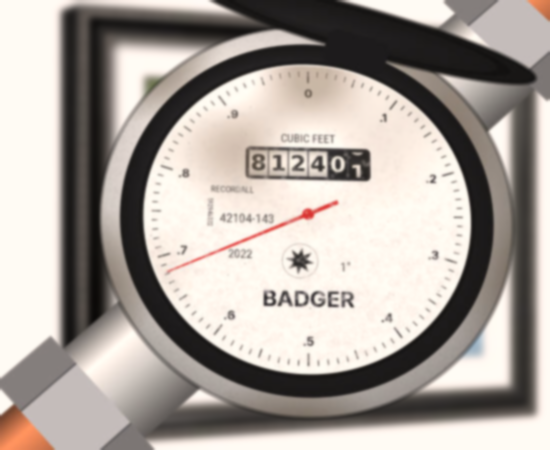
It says 812400.68 ft³
